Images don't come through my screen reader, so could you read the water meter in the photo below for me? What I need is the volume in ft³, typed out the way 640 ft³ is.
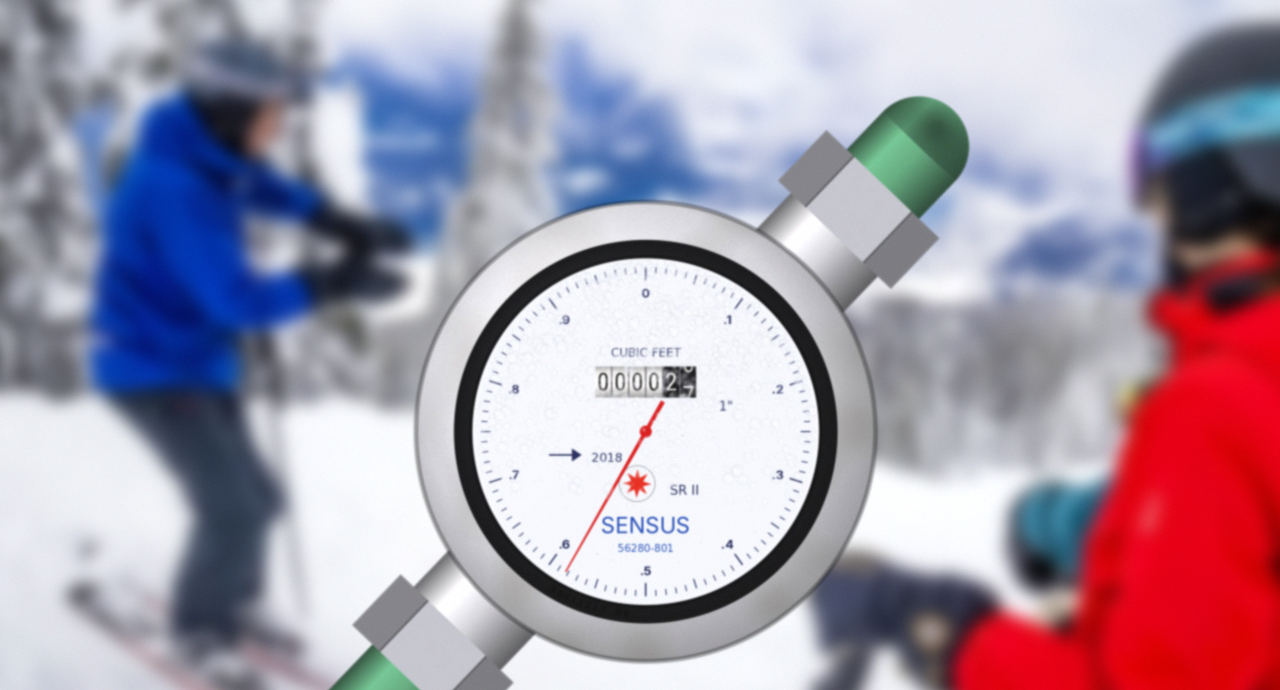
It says 26.58 ft³
